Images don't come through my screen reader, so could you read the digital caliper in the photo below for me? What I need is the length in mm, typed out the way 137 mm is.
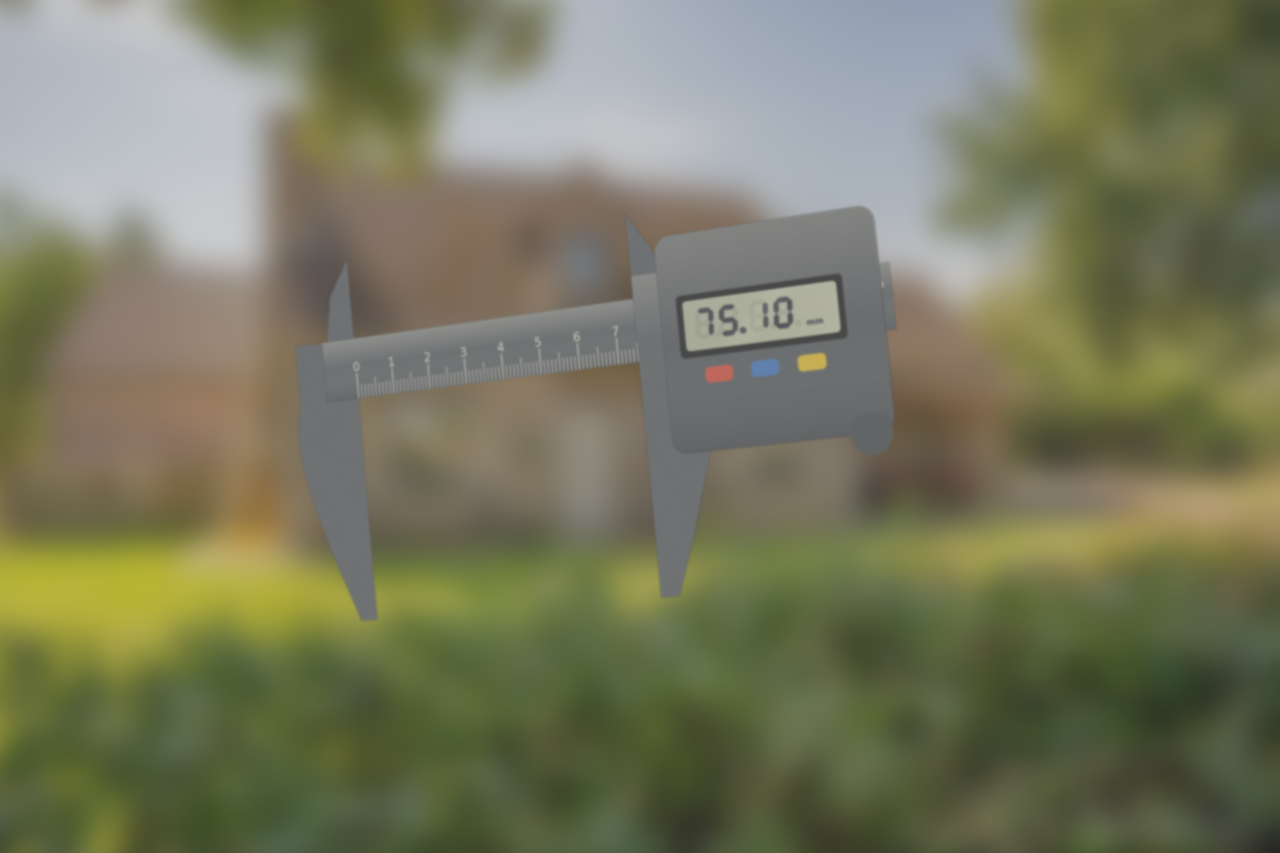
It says 75.10 mm
